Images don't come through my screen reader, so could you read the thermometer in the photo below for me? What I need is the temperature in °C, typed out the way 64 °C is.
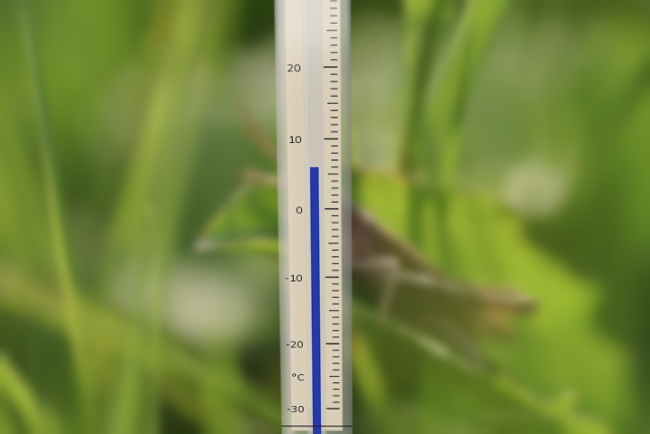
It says 6 °C
